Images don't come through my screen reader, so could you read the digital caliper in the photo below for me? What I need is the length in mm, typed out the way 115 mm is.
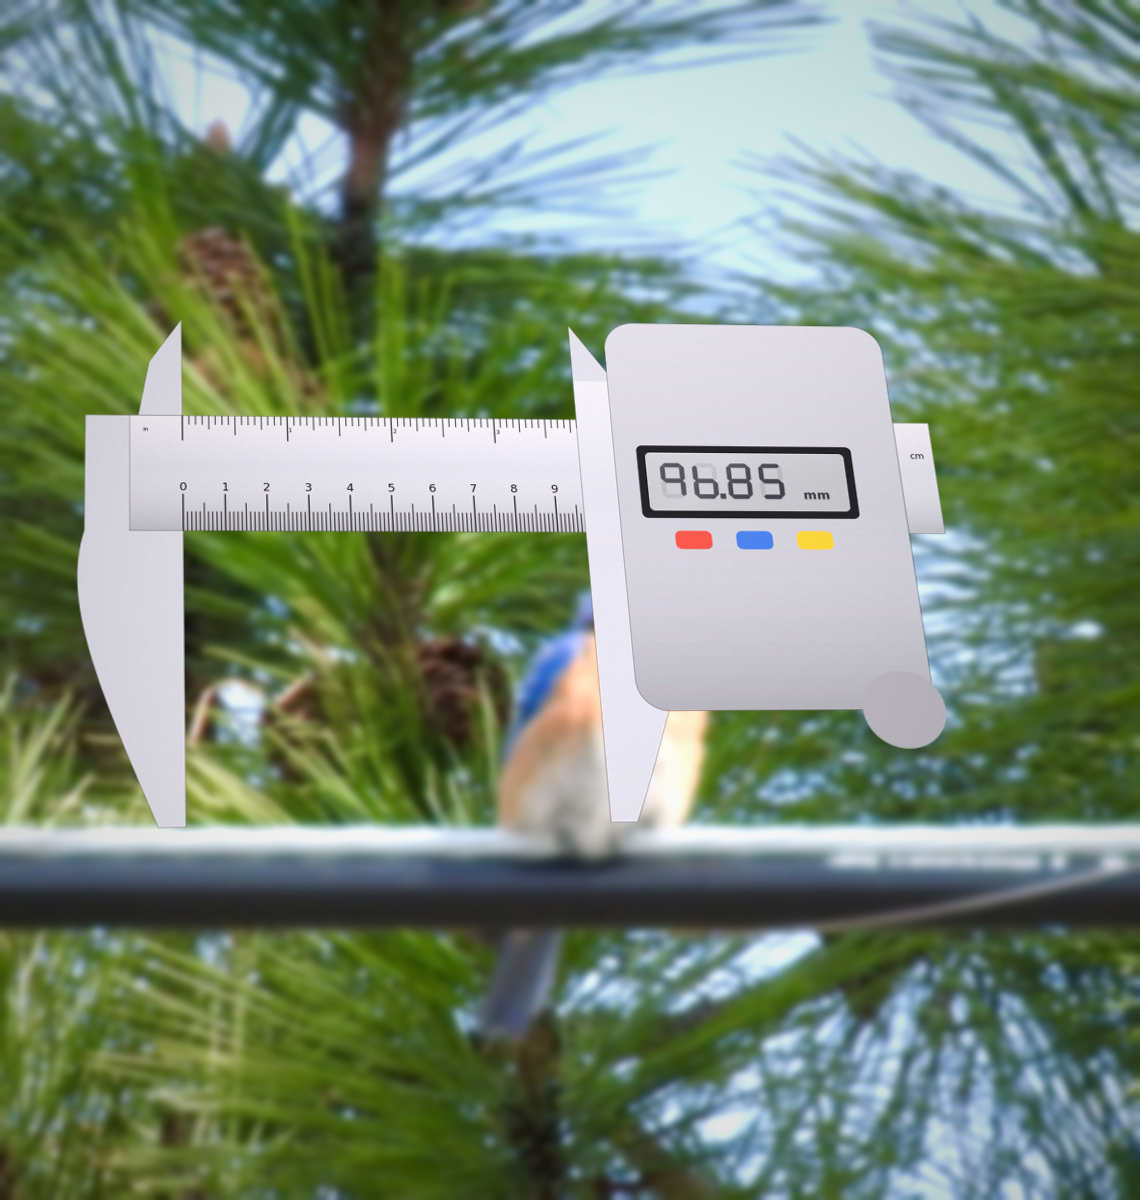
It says 96.85 mm
